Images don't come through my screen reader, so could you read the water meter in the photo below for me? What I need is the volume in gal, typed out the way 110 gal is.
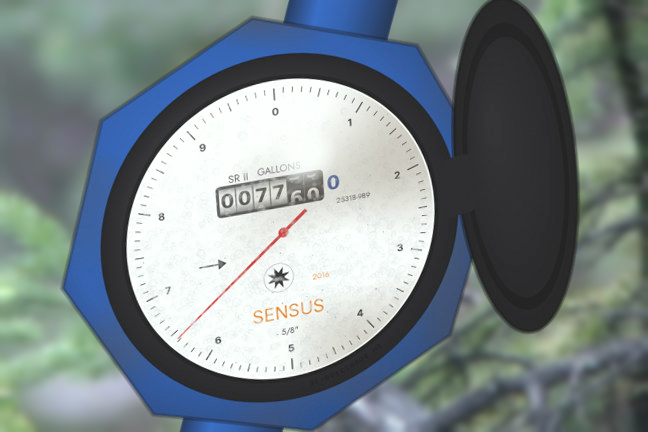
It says 77596.4 gal
